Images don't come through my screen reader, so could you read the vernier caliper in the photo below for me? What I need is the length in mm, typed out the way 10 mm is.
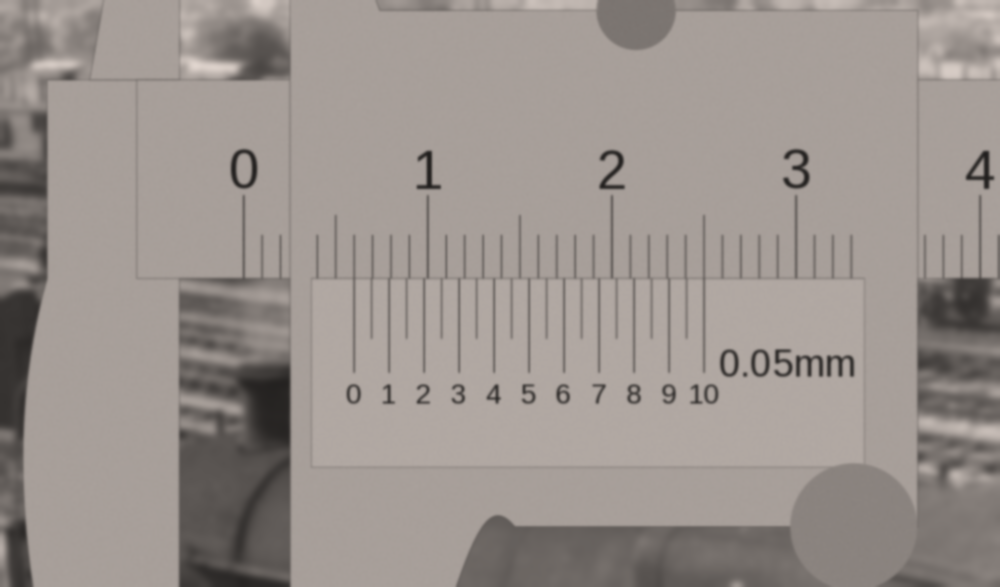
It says 6.0 mm
